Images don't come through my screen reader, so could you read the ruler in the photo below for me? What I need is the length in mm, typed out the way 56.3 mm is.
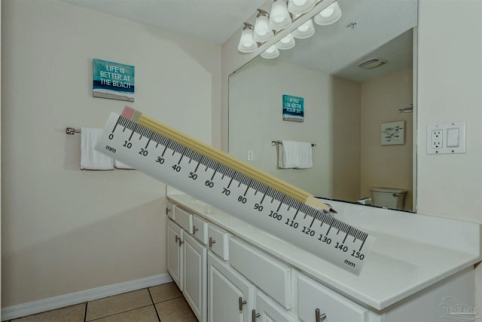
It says 130 mm
